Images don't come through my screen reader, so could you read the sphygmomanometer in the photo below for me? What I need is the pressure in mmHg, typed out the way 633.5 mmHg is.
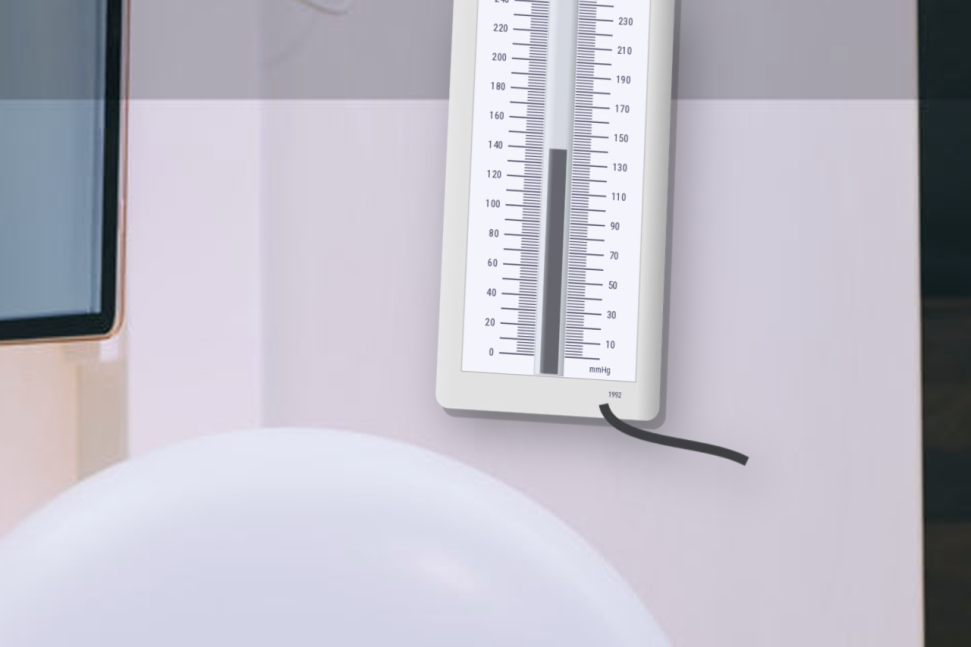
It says 140 mmHg
